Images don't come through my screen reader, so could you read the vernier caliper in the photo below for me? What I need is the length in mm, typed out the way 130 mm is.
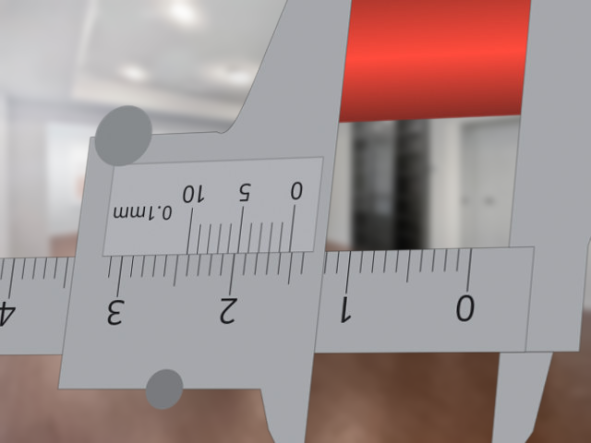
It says 15.2 mm
